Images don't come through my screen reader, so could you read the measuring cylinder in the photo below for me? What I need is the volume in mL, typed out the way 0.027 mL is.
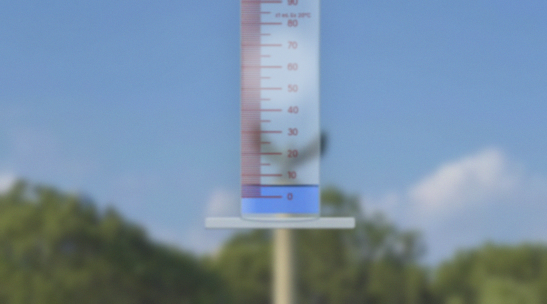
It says 5 mL
